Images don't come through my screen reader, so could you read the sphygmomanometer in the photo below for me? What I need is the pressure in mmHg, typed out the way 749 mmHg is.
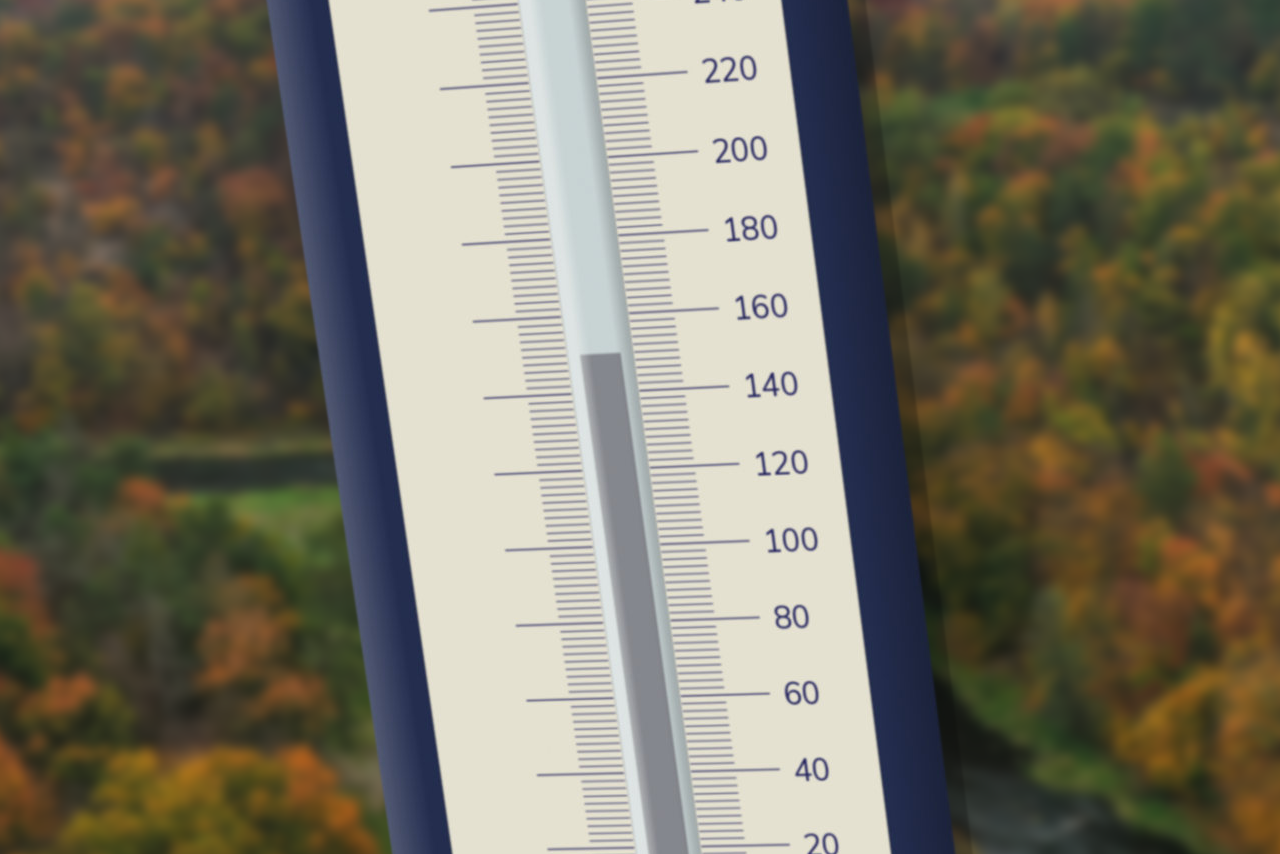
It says 150 mmHg
